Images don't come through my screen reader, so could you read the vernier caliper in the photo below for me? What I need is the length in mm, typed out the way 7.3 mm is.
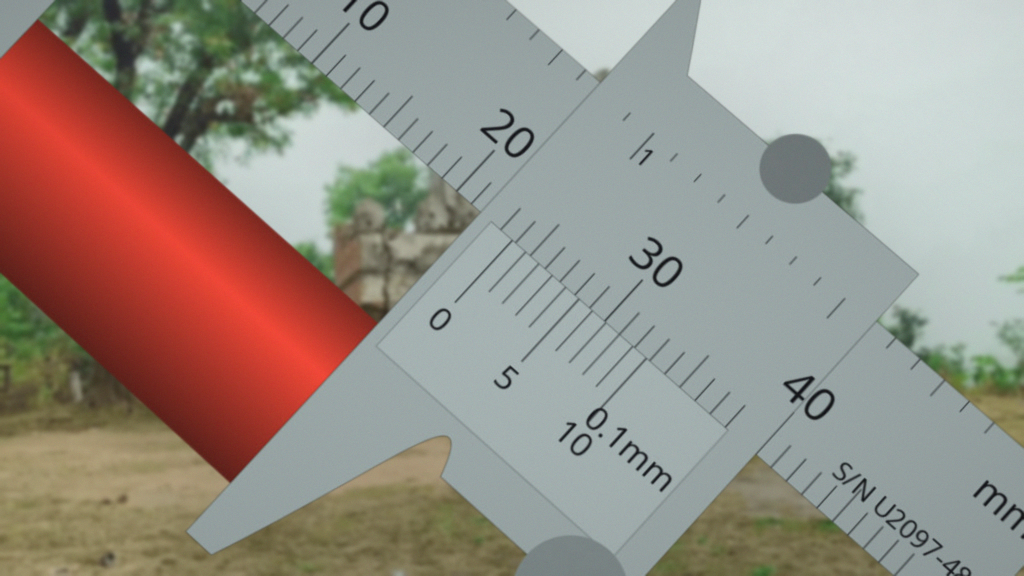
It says 23.8 mm
